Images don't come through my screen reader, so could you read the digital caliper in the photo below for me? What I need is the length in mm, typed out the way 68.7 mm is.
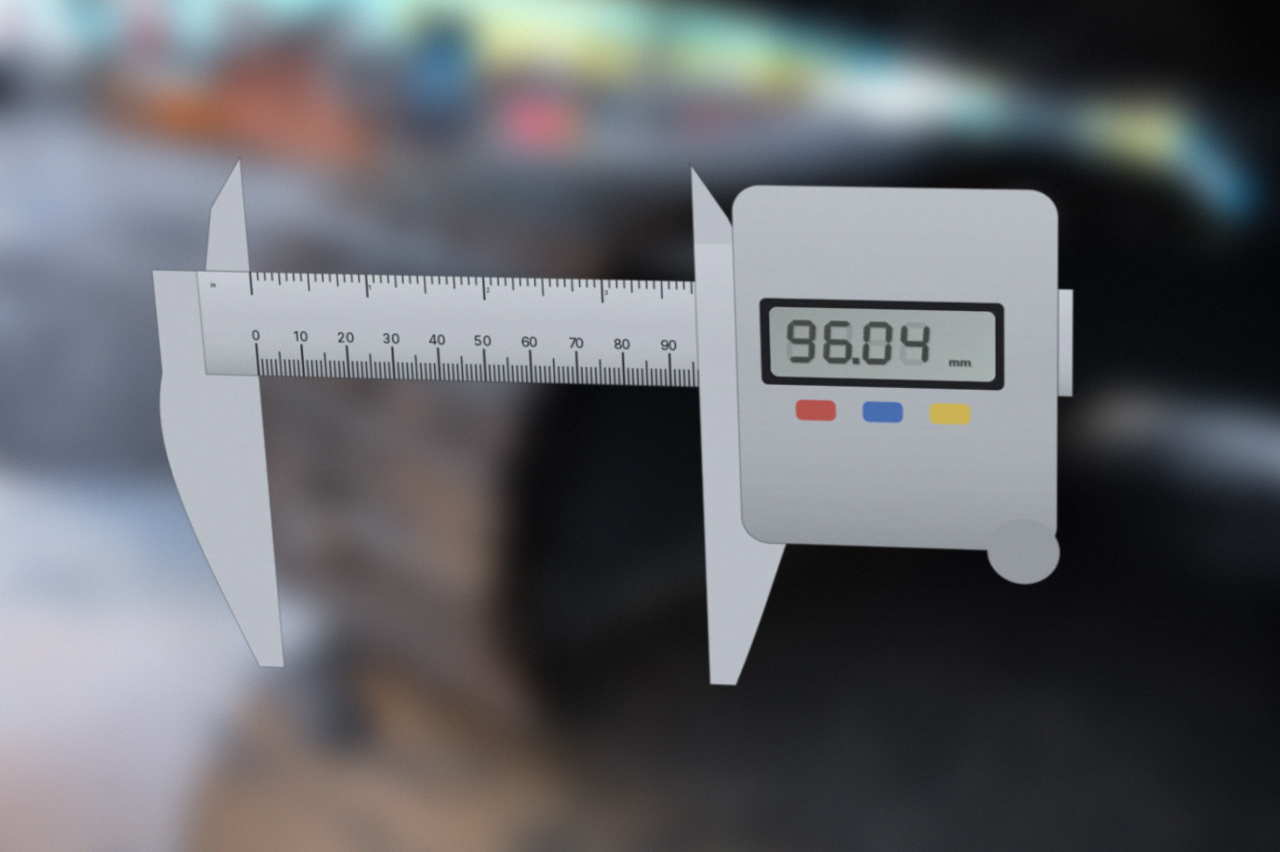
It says 96.04 mm
